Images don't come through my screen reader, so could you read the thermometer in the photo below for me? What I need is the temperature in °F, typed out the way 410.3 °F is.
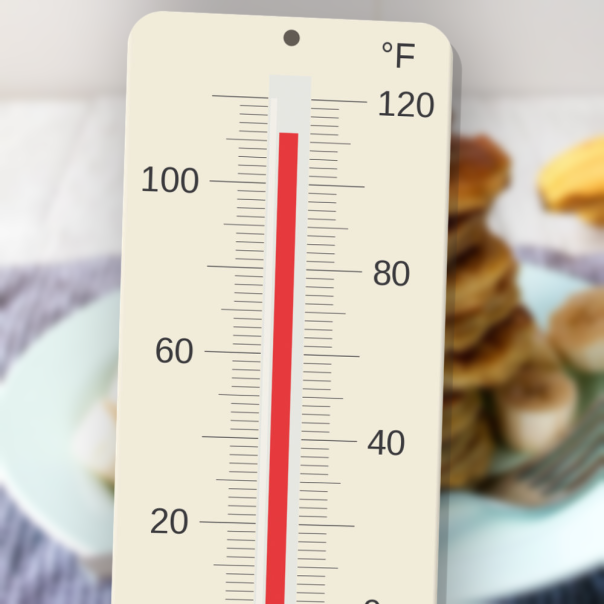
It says 112 °F
